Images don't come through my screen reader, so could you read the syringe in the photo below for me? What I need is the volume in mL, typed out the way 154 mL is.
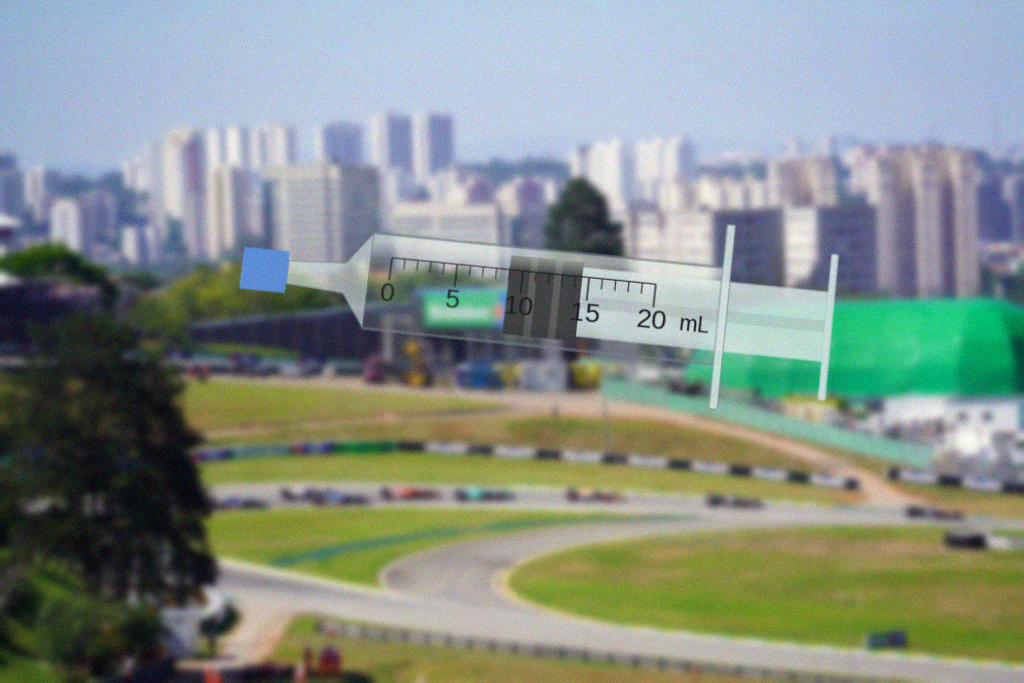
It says 9 mL
